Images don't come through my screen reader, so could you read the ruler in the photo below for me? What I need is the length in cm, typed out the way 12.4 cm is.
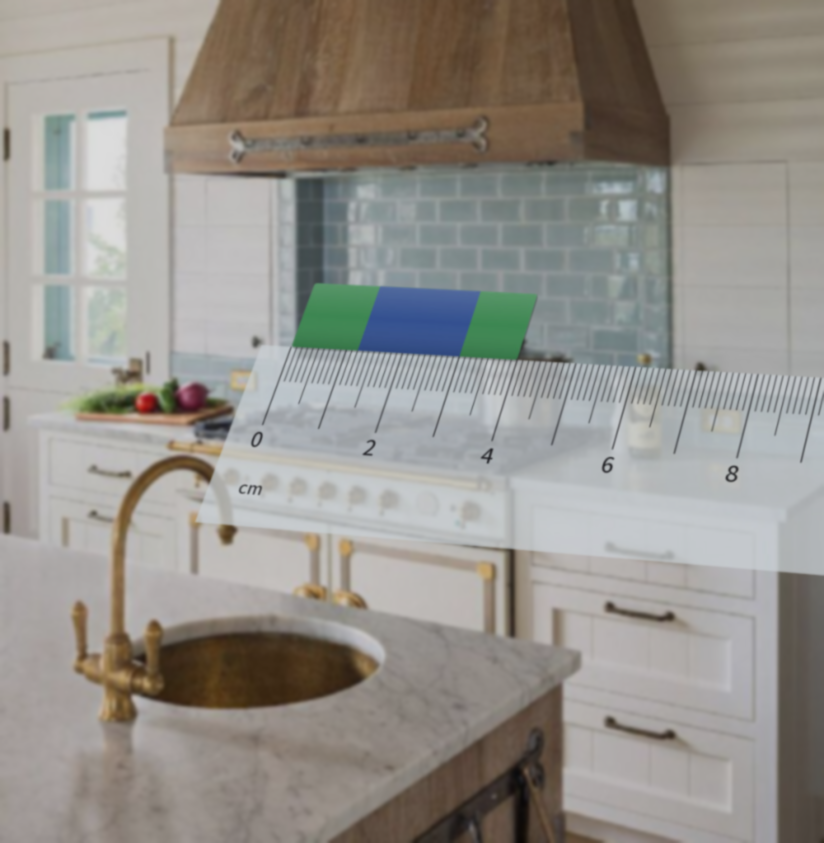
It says 4 cm
